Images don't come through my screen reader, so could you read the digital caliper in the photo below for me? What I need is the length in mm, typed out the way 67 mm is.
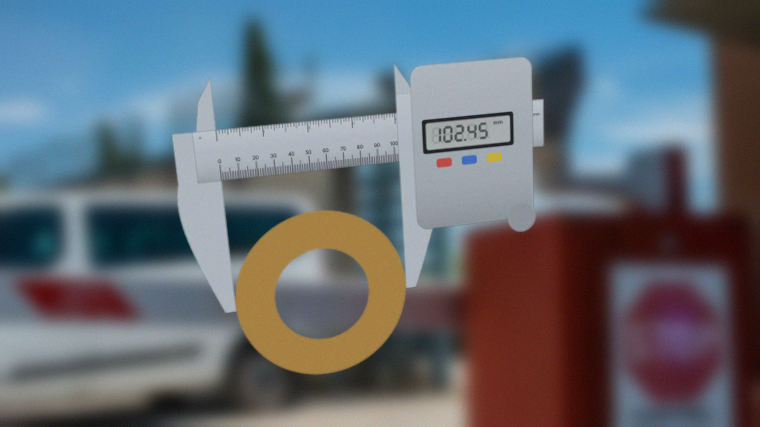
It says 102.45 mm
